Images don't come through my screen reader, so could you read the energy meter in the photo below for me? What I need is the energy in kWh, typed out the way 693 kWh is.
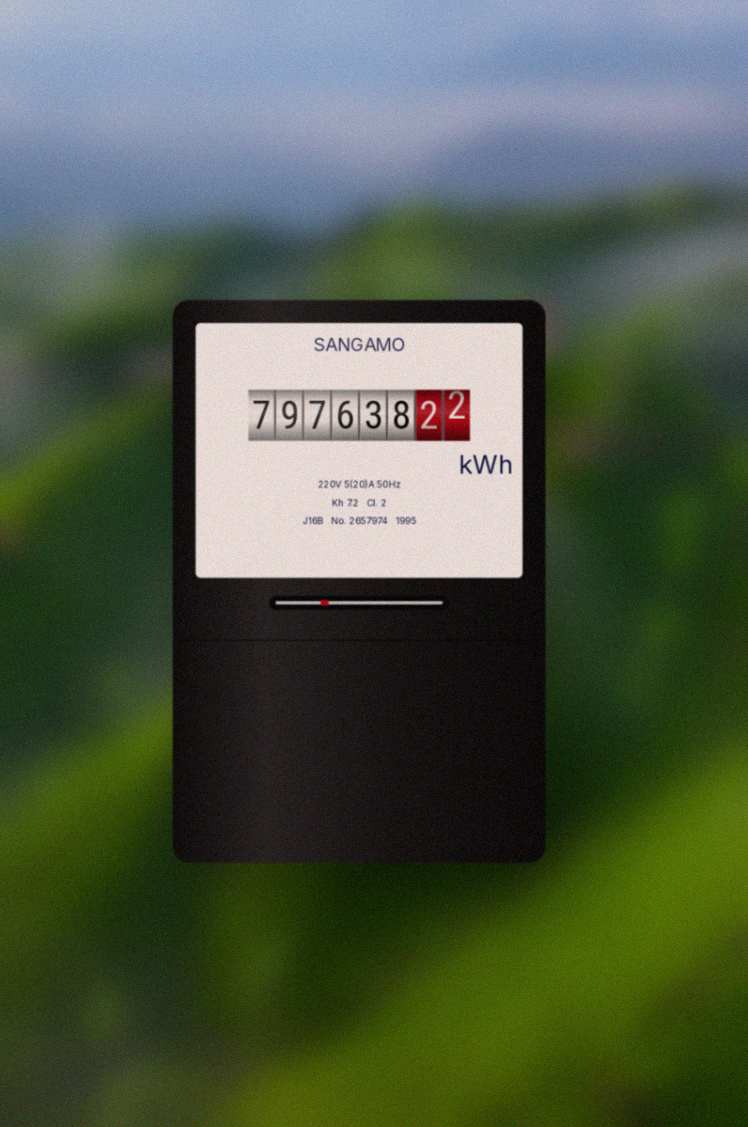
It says 797638.22 kWh
